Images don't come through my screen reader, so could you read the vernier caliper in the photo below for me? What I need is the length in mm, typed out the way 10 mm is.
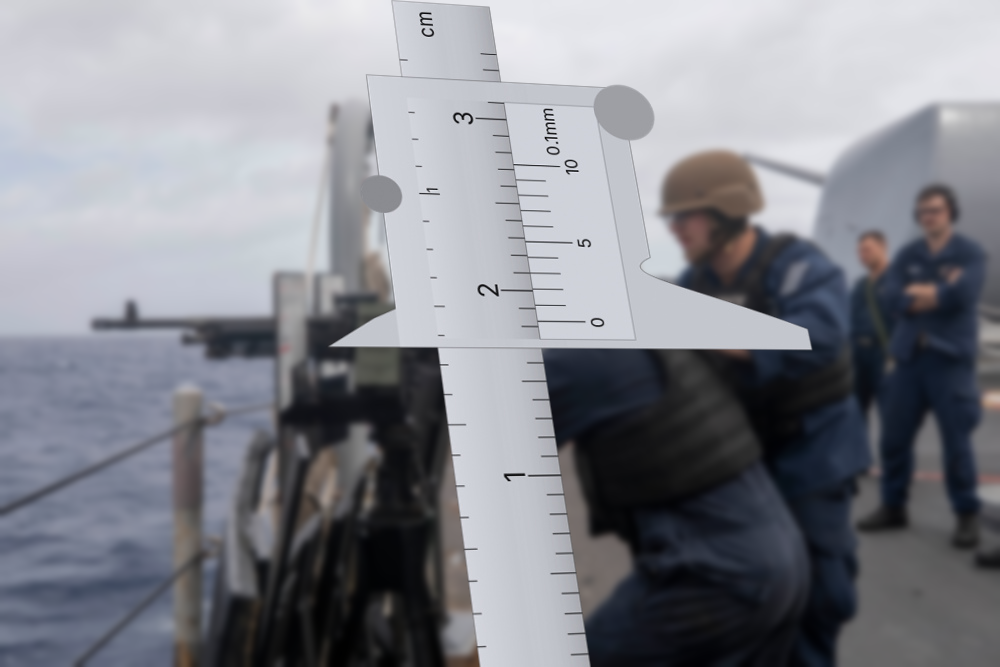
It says 18.3 mm
